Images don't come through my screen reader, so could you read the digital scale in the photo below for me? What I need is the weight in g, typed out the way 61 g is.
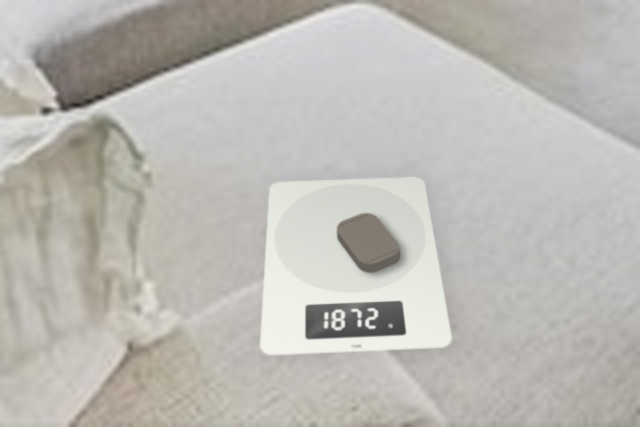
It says 1872 g
